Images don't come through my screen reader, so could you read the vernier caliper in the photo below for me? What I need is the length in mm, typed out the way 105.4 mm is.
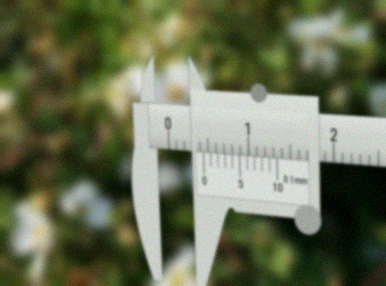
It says 4.4 mm
